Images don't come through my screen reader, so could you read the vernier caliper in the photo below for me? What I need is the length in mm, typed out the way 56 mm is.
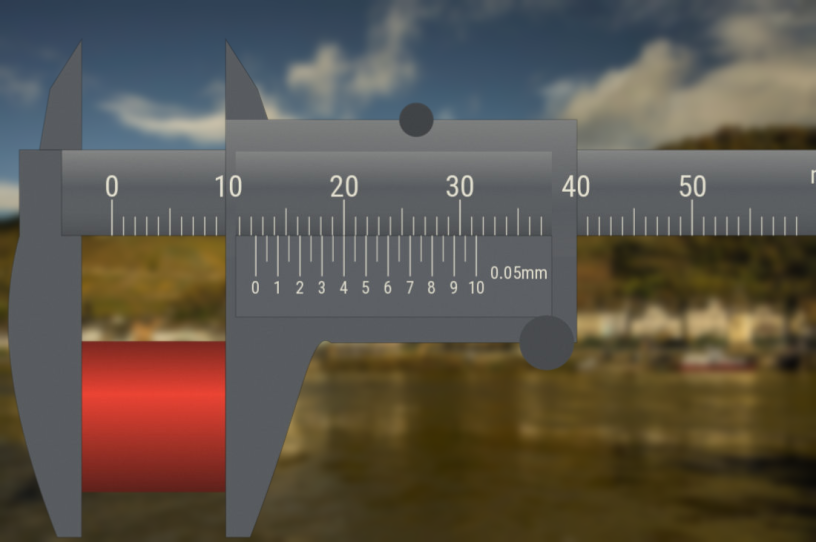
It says 12.4 mm
